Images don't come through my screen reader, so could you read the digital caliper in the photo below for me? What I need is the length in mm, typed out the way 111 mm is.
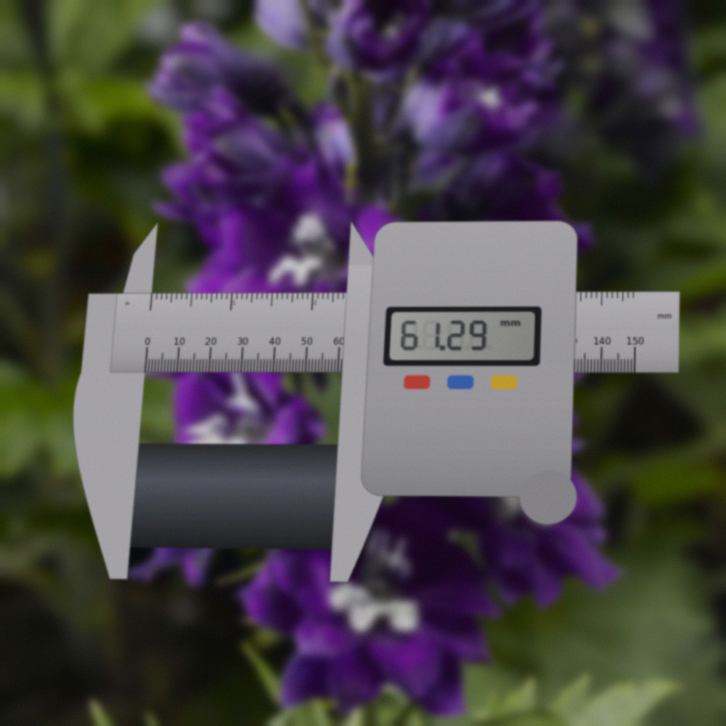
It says 61.29 mm
